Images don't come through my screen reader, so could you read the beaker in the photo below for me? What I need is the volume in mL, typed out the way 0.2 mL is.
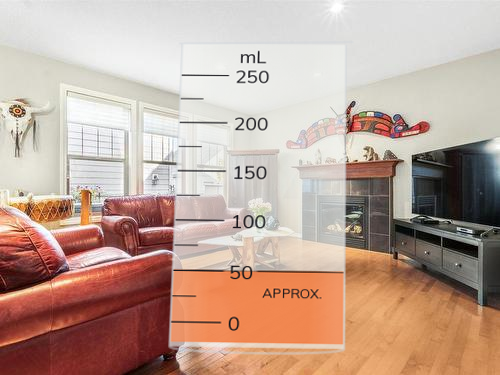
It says 50 mL
